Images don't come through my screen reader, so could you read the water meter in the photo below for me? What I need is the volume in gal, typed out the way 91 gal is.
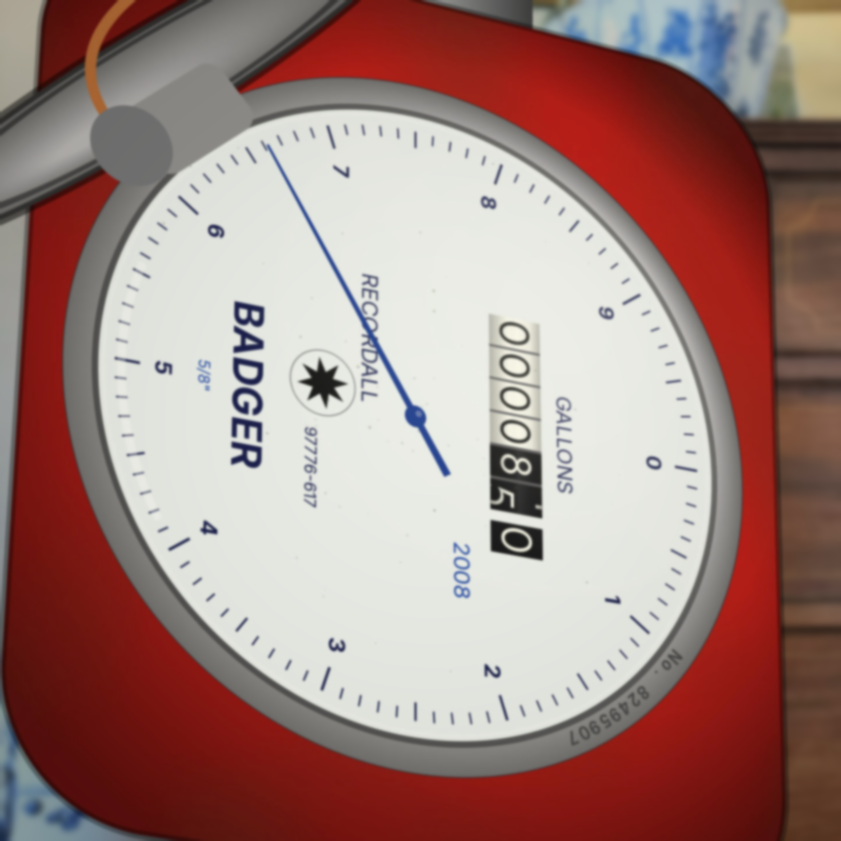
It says 846.6 gal
